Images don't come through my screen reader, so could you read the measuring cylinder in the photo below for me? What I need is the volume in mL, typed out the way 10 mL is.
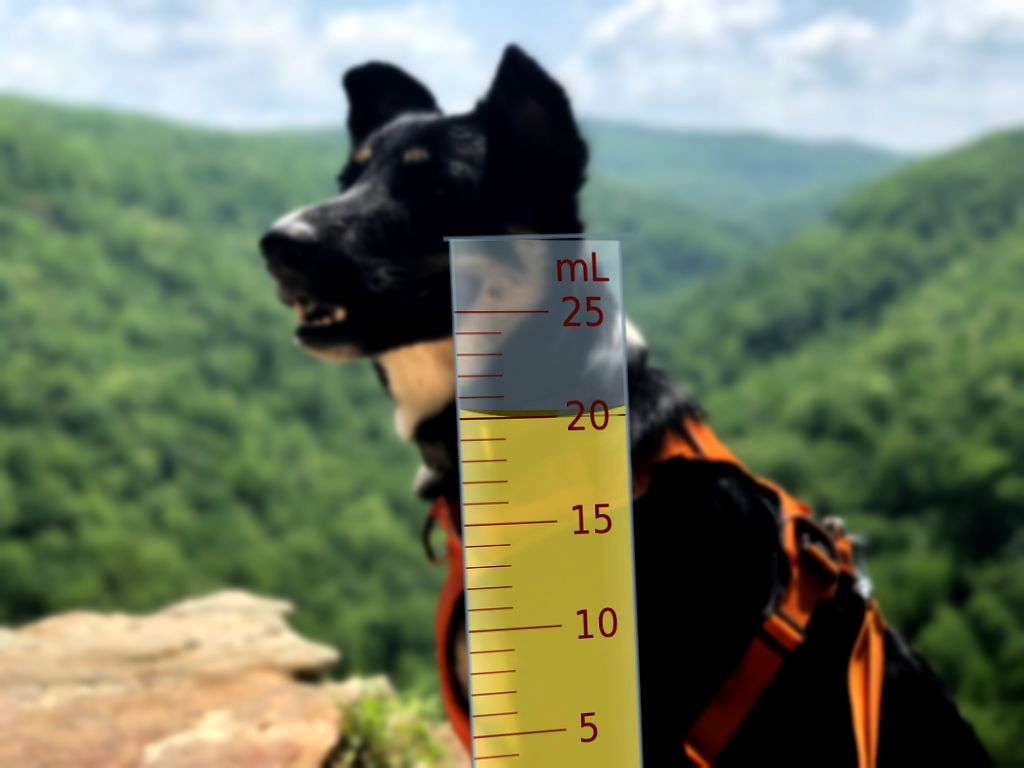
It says 20 mL
